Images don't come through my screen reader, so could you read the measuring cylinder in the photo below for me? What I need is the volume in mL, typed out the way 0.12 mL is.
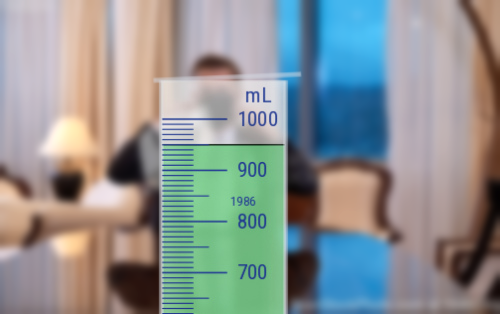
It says 950 mL
